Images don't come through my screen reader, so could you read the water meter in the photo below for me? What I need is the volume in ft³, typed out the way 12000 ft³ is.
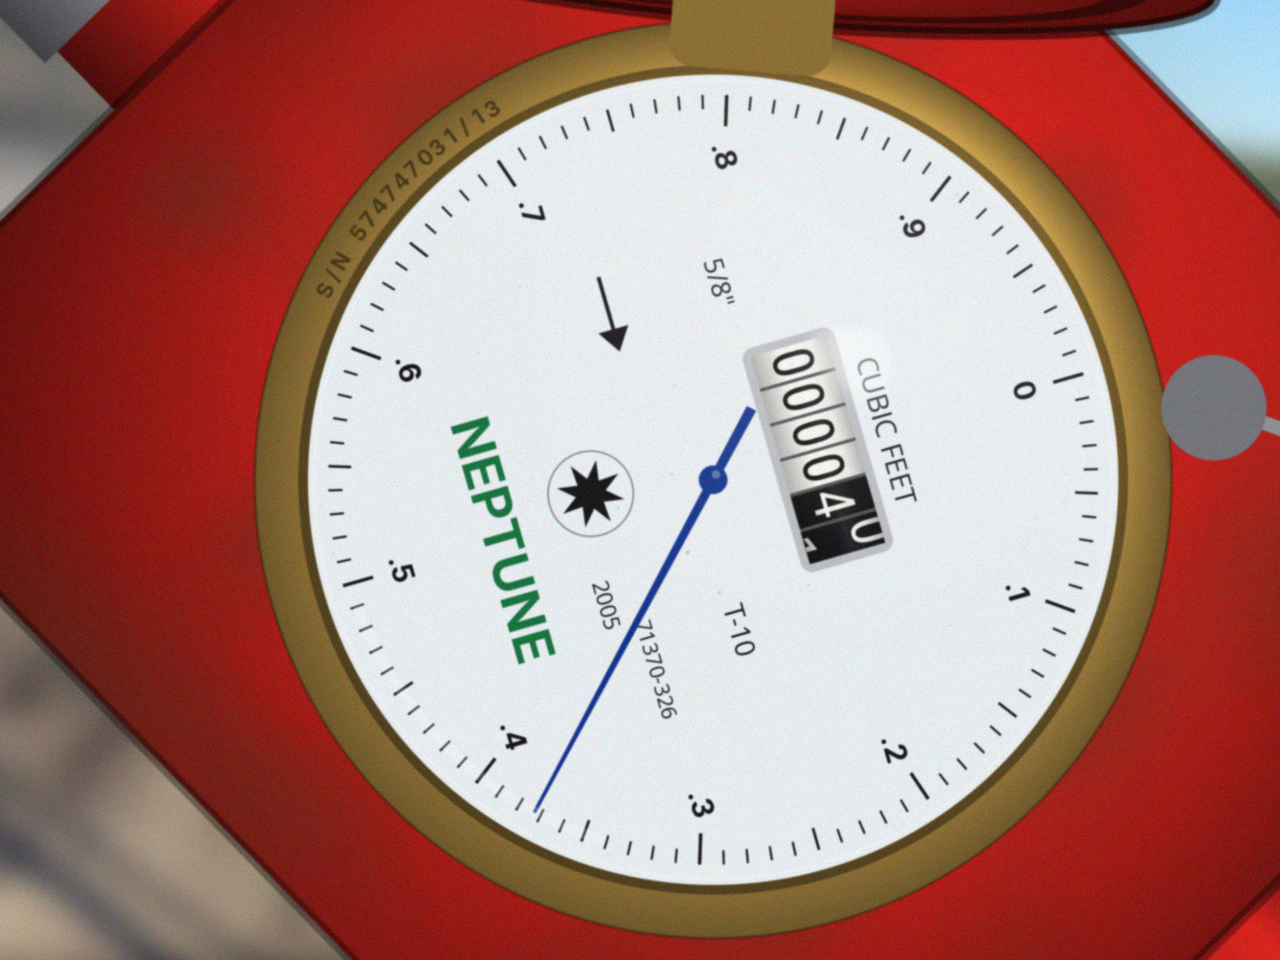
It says 40.37 ft³
